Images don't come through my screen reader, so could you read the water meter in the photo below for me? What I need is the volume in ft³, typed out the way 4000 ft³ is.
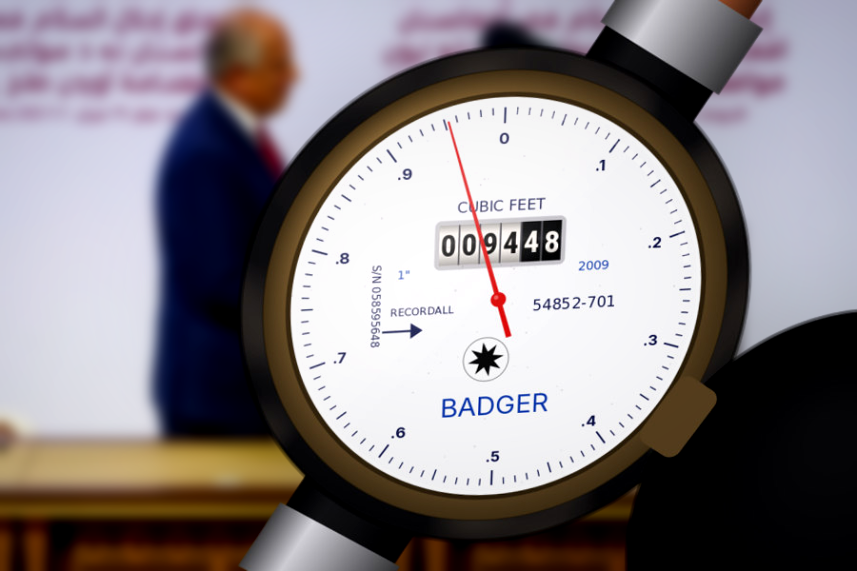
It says 9447.95 ft³
